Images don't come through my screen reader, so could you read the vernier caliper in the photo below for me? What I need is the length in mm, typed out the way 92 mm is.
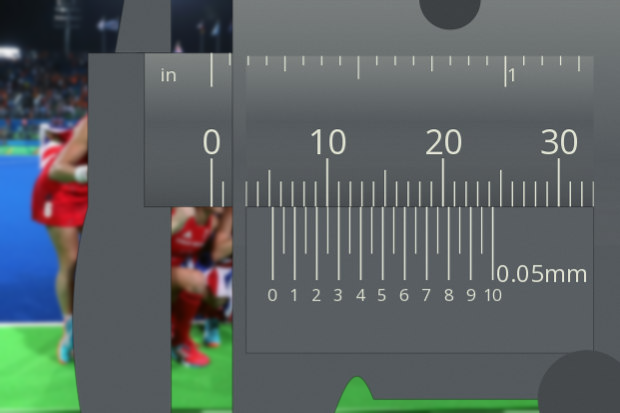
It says 5.3 mm
